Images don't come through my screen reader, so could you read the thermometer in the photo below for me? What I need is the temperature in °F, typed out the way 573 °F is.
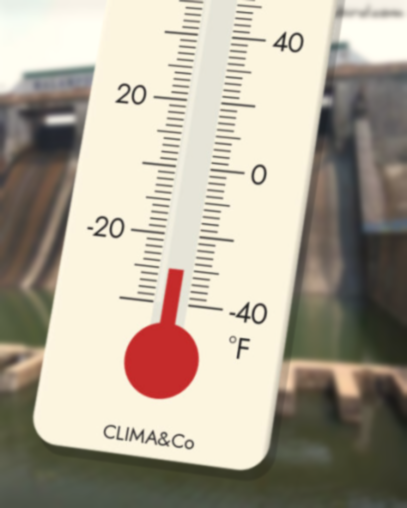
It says -30 °F
